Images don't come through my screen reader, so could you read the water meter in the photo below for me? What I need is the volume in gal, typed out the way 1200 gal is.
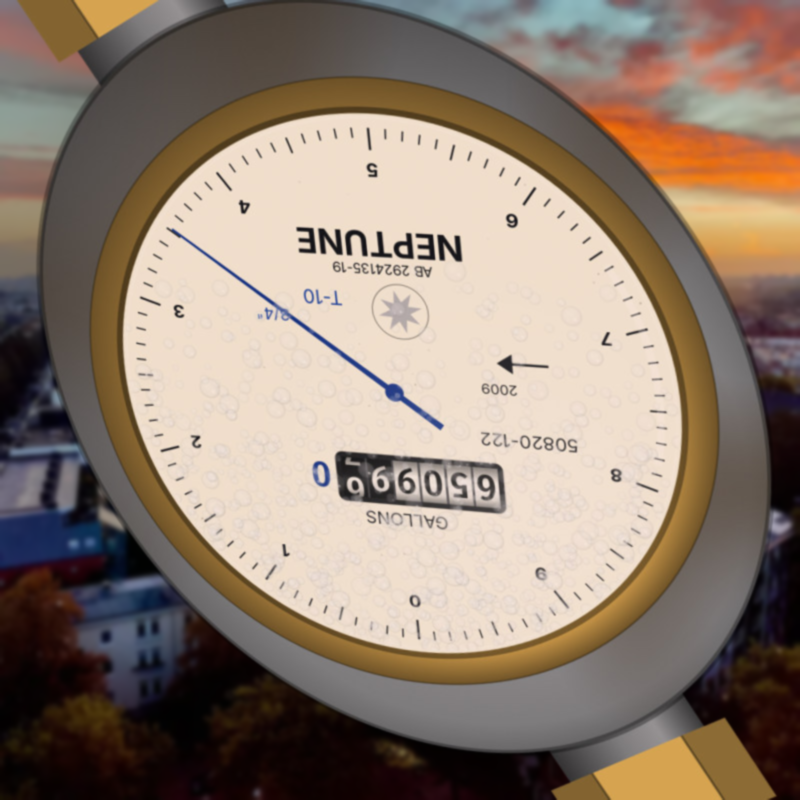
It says 6509963.5 gal
